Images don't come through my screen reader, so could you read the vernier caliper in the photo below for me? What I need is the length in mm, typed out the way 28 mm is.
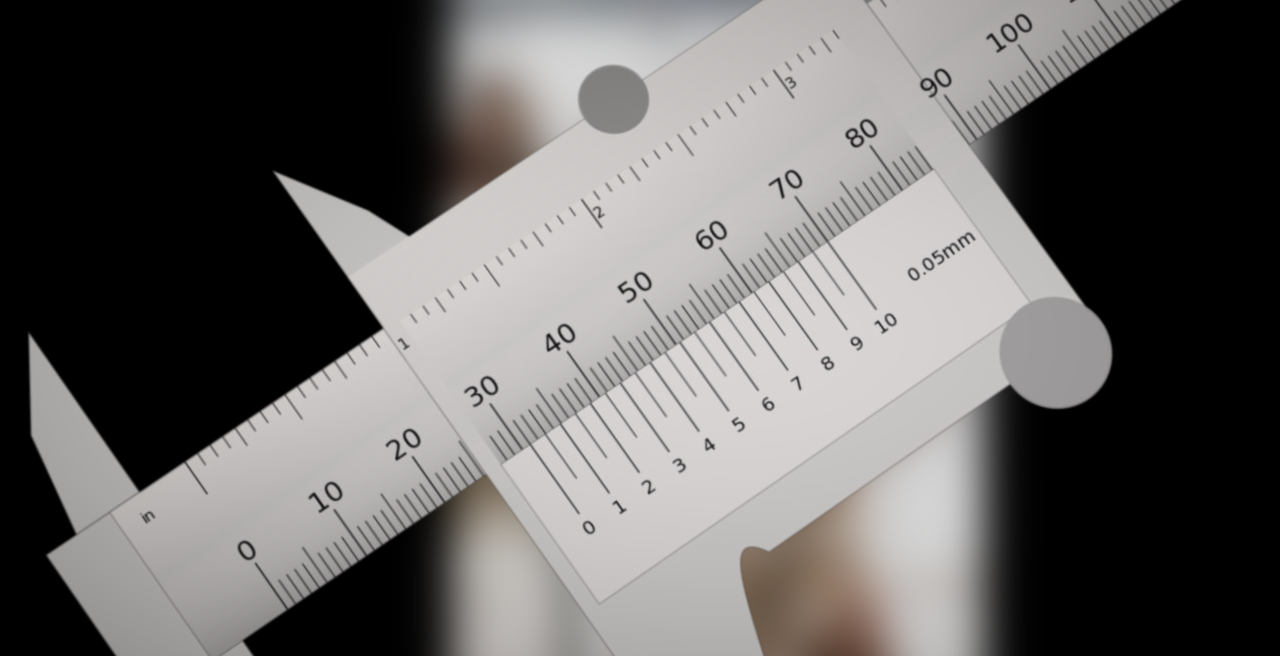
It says 31.0 mm
